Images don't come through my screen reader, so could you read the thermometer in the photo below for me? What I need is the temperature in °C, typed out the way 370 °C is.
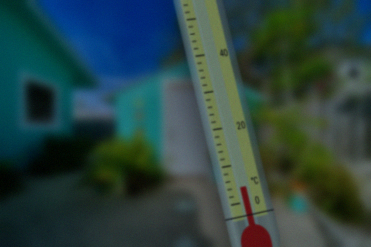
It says 4 °C
